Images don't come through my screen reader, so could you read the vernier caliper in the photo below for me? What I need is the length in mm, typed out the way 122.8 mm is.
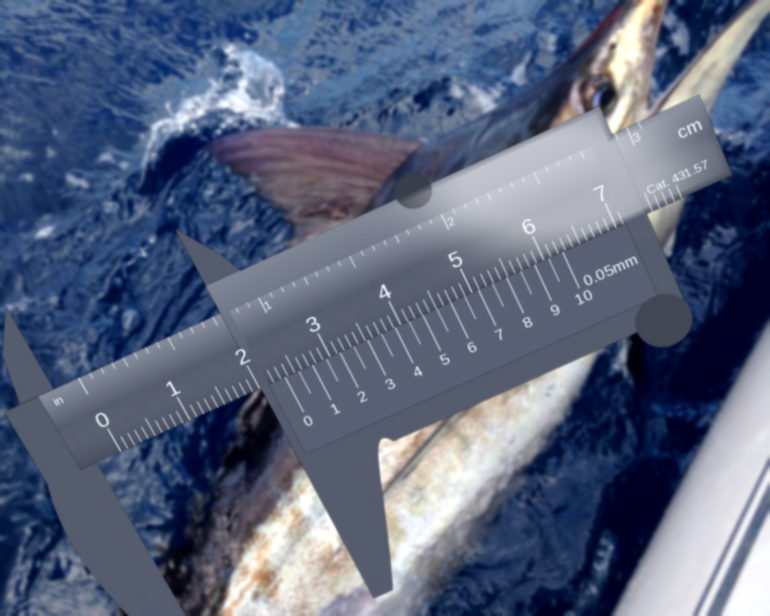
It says 23.6 mm
